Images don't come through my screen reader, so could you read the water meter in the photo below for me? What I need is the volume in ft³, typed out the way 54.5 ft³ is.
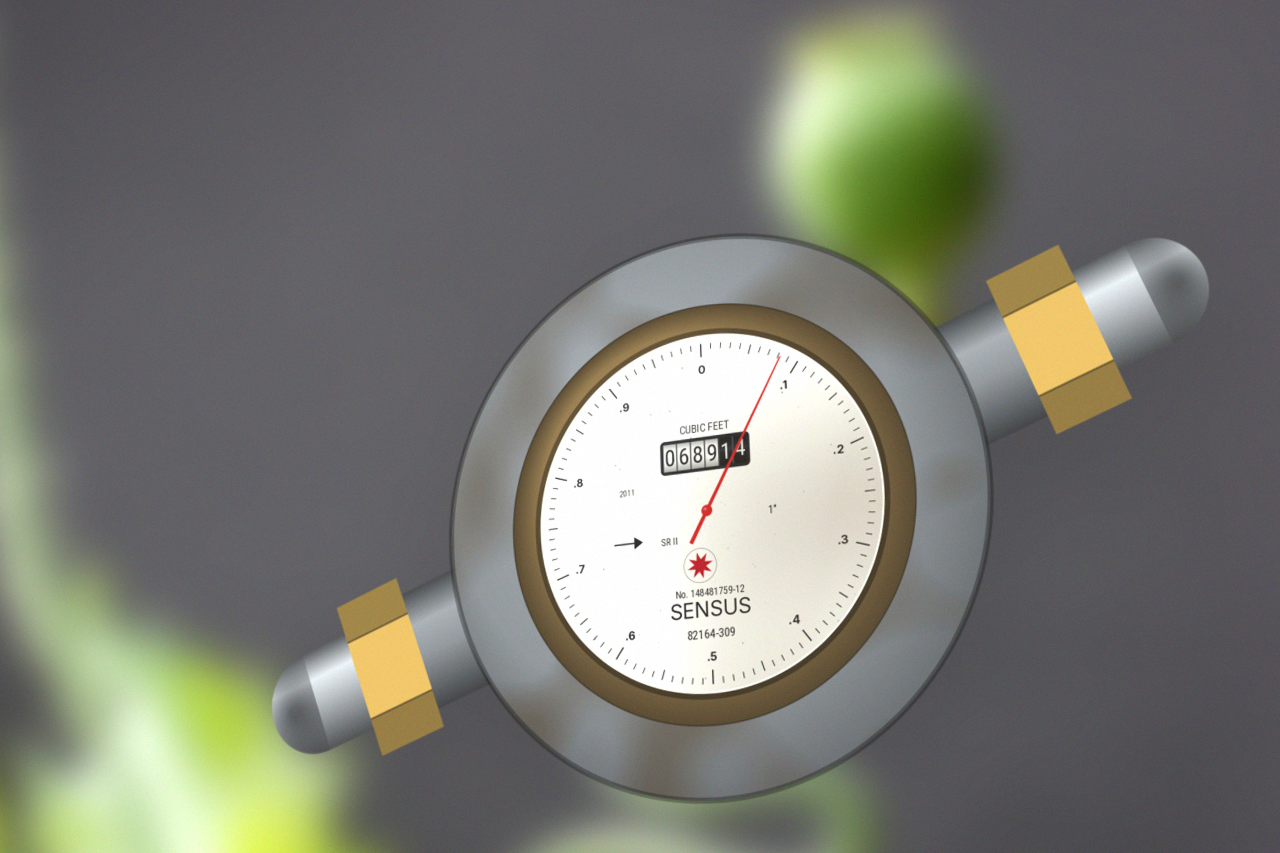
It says 68914.08 ft³
